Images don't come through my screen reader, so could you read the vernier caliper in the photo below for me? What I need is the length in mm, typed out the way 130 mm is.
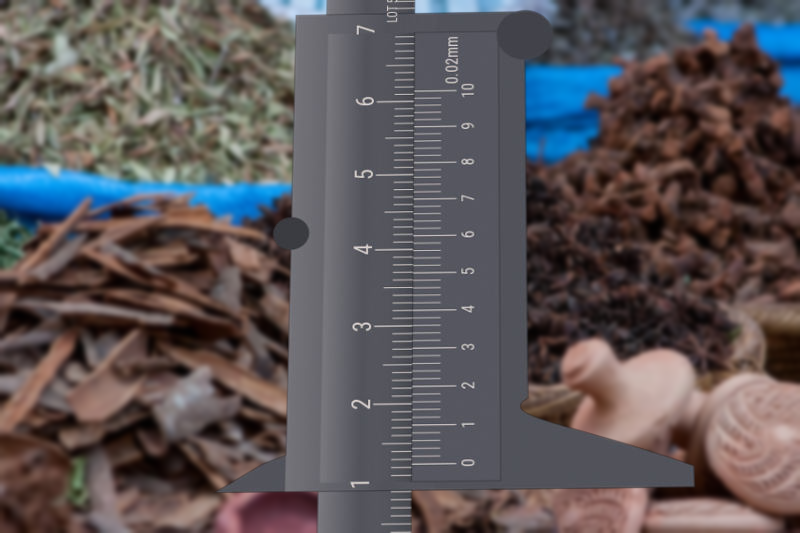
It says 12.4 mm
